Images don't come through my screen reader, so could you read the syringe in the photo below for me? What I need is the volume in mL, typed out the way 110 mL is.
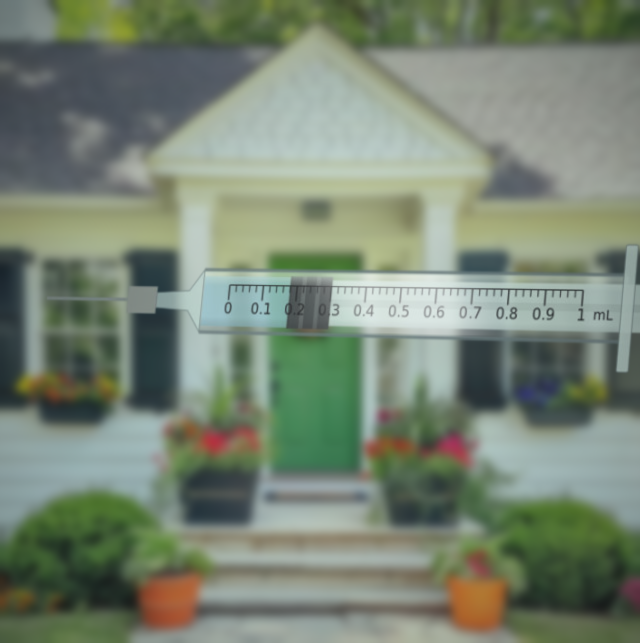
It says 0.18 mL
